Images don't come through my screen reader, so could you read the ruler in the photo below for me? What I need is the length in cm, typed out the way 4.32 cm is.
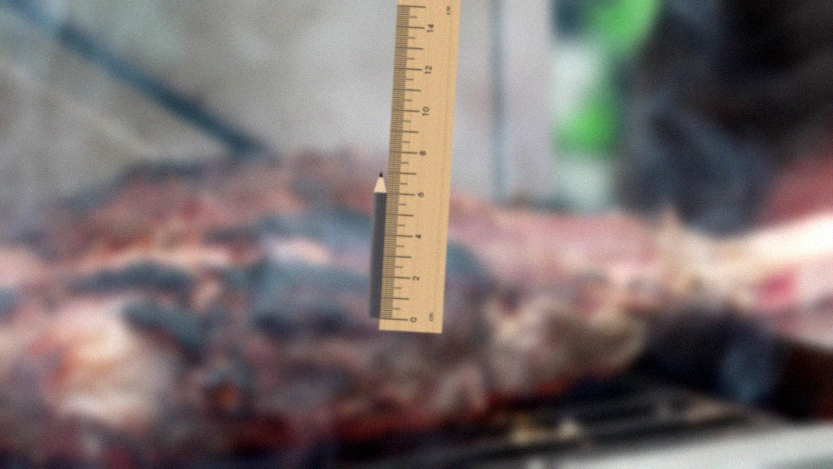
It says 7 cm
